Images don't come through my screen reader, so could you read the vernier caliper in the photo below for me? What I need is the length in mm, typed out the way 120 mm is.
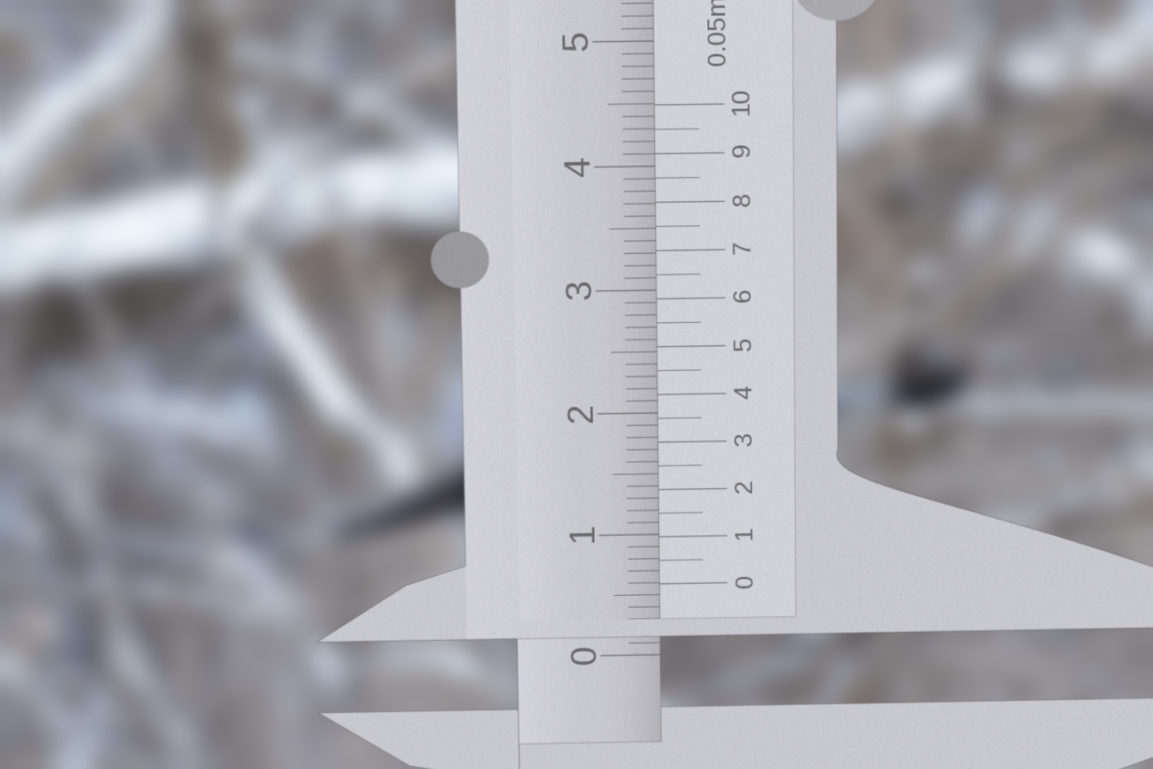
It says 5.9 mm
